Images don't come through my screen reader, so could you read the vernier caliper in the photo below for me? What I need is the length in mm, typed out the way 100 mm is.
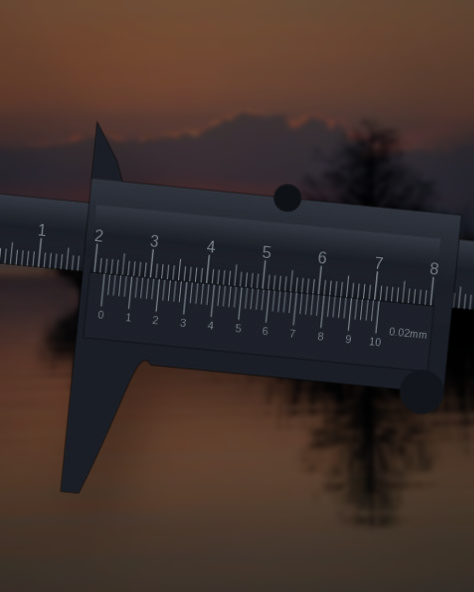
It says 21.8 mm
